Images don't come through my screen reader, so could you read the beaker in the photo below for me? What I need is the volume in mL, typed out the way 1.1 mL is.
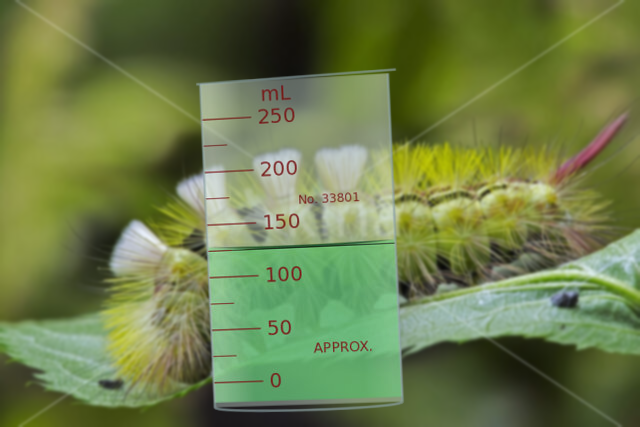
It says 125 mL
